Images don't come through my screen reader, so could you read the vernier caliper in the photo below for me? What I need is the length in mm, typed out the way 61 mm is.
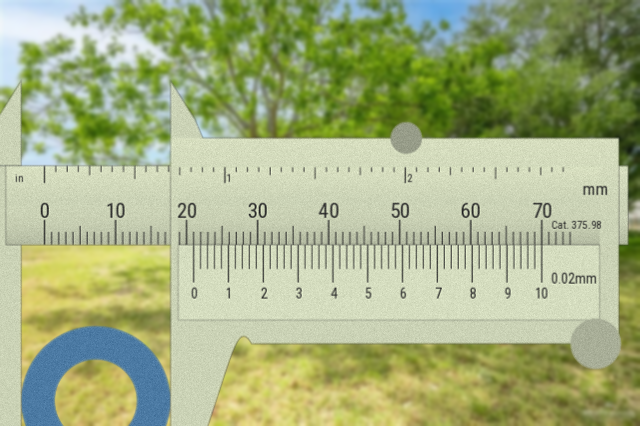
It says 21.0 mm
